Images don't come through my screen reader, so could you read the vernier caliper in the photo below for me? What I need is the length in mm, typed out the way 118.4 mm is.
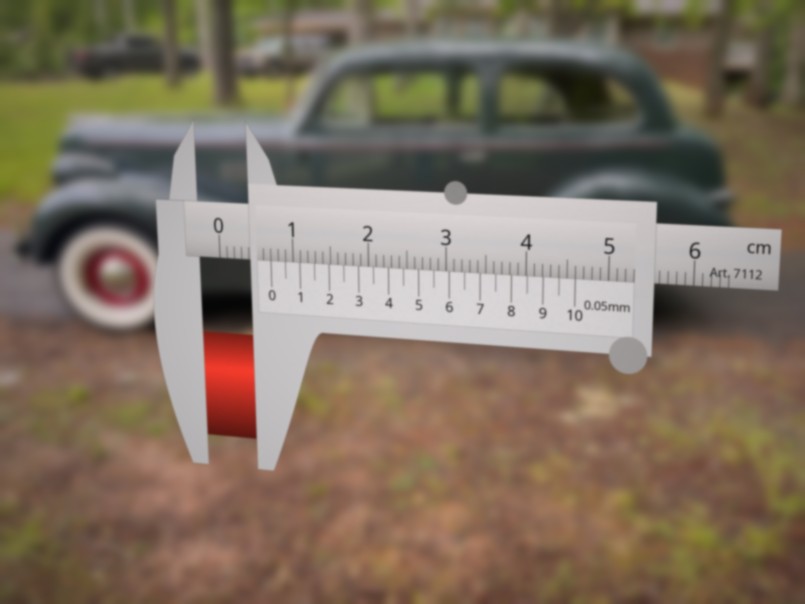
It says 7.0 mm
